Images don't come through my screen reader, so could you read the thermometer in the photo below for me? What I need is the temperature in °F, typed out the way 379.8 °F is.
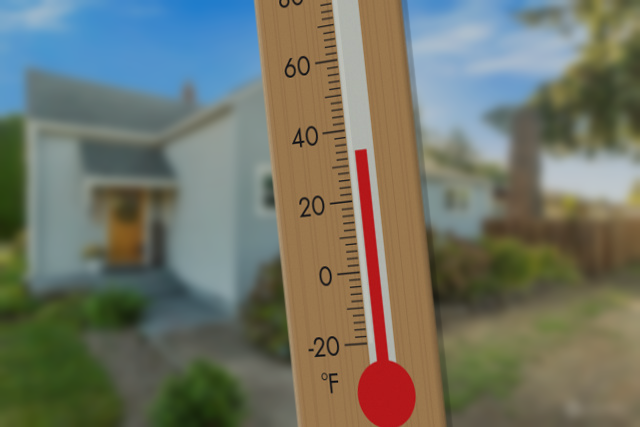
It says 34 °F
